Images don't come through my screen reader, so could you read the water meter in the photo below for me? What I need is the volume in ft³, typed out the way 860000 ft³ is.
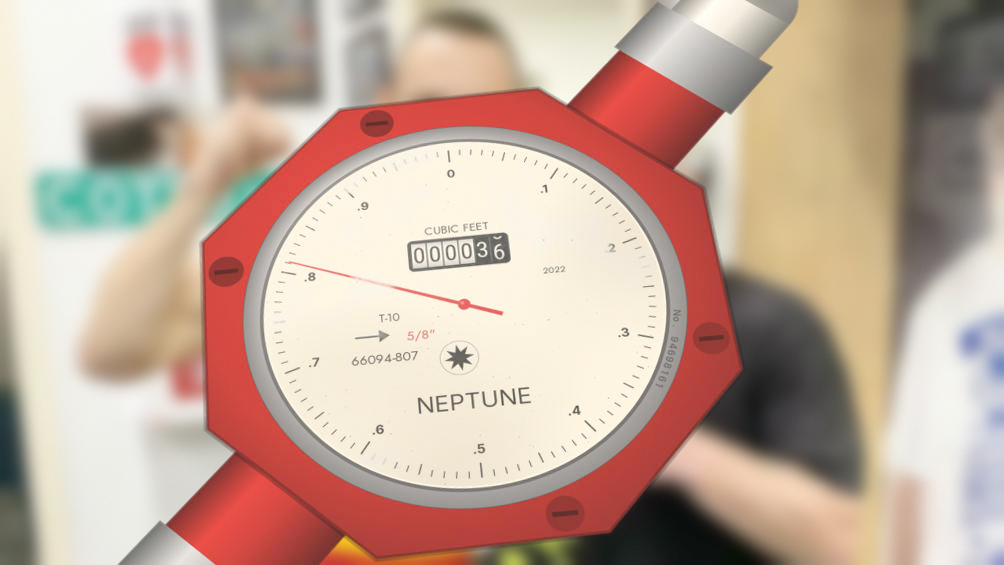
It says 35.81 ft³
